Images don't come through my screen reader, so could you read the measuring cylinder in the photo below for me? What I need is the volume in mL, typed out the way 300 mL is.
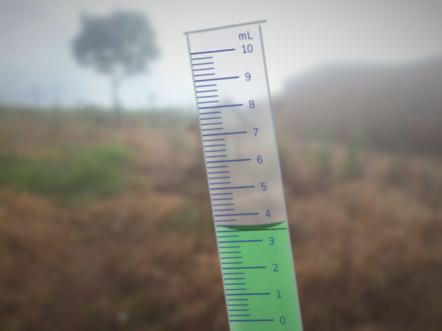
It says 3.4 mL
